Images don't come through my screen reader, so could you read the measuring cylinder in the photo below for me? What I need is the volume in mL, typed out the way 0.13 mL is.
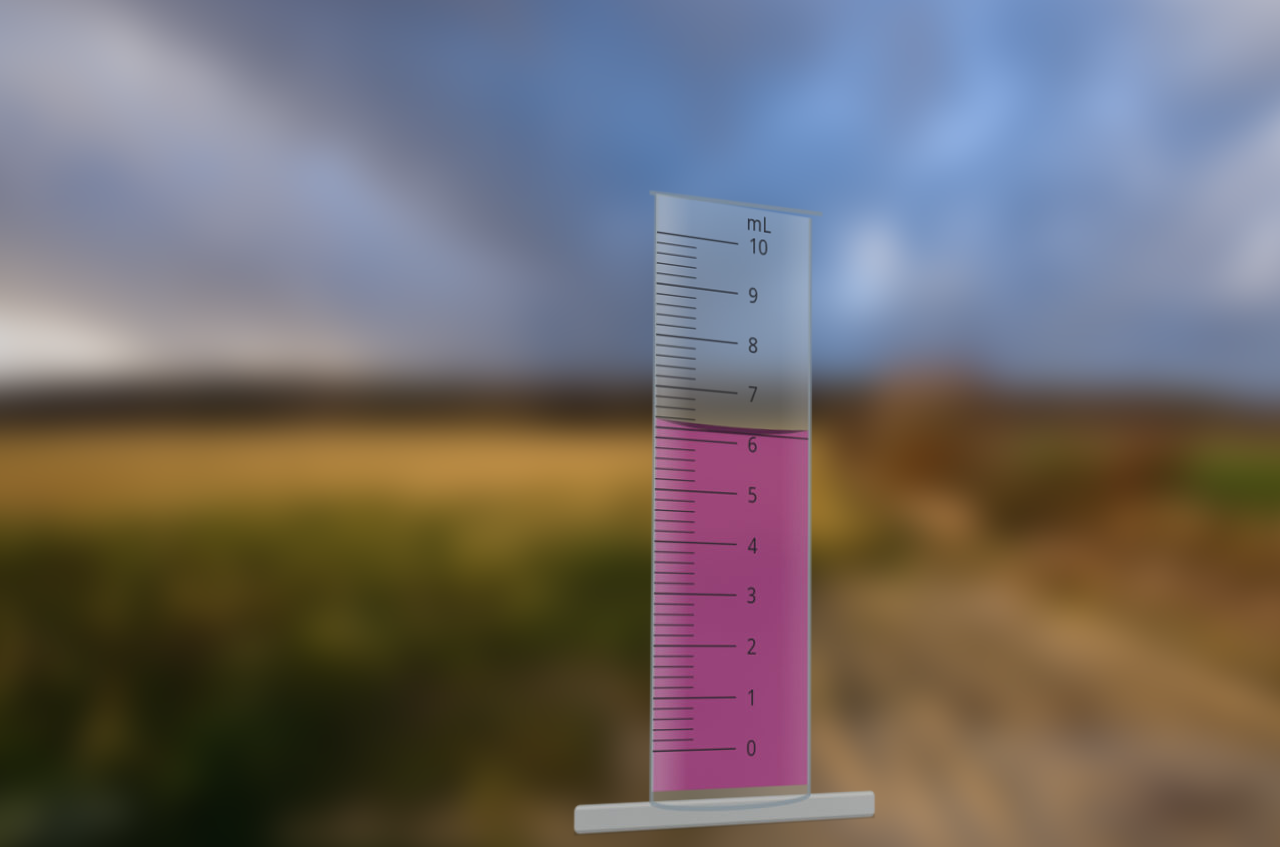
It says 6.2 mL
